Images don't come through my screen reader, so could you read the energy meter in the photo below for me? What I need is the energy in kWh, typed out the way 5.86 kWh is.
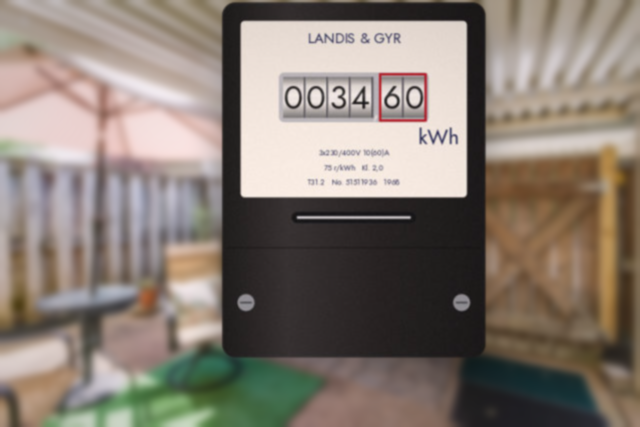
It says 34.60 kWh
